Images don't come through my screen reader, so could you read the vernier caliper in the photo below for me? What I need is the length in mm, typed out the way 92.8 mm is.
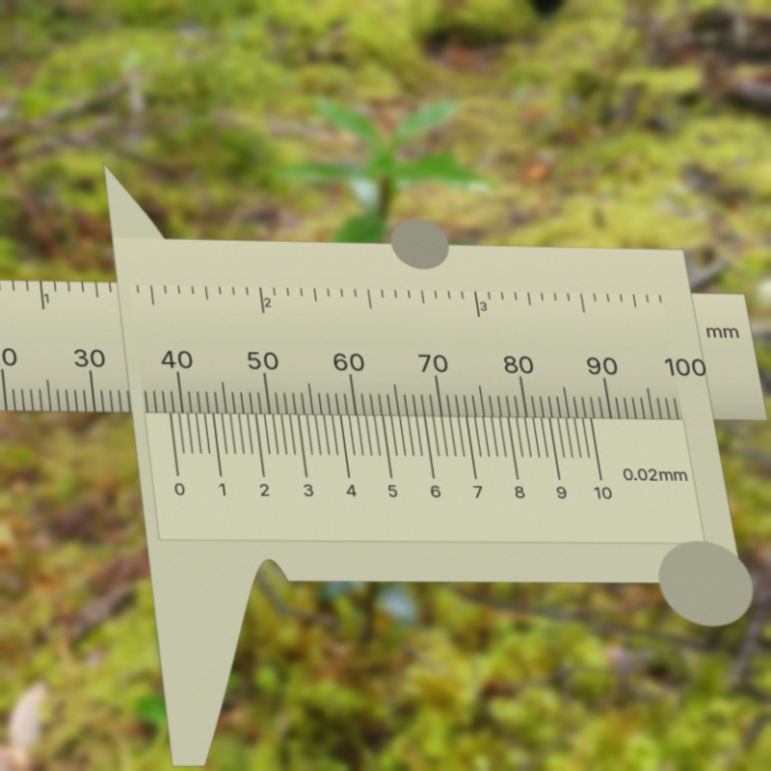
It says 38.6 mm
